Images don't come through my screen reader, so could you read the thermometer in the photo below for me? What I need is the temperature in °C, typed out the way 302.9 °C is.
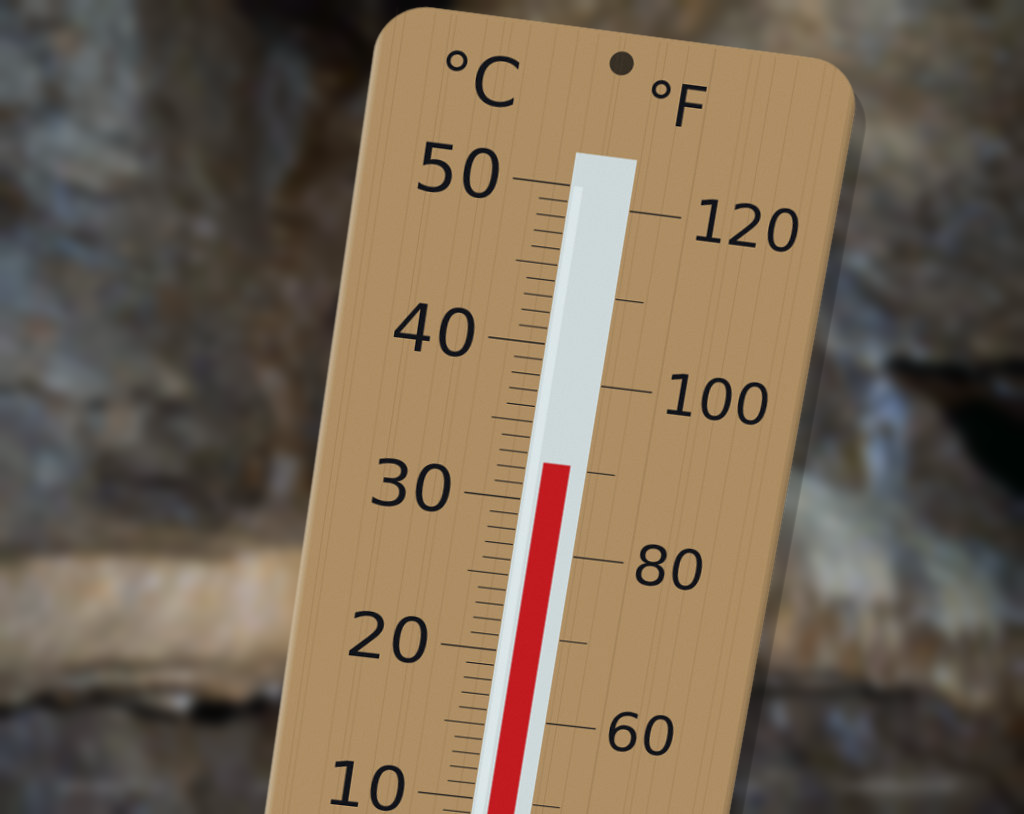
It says 32.5 °C
